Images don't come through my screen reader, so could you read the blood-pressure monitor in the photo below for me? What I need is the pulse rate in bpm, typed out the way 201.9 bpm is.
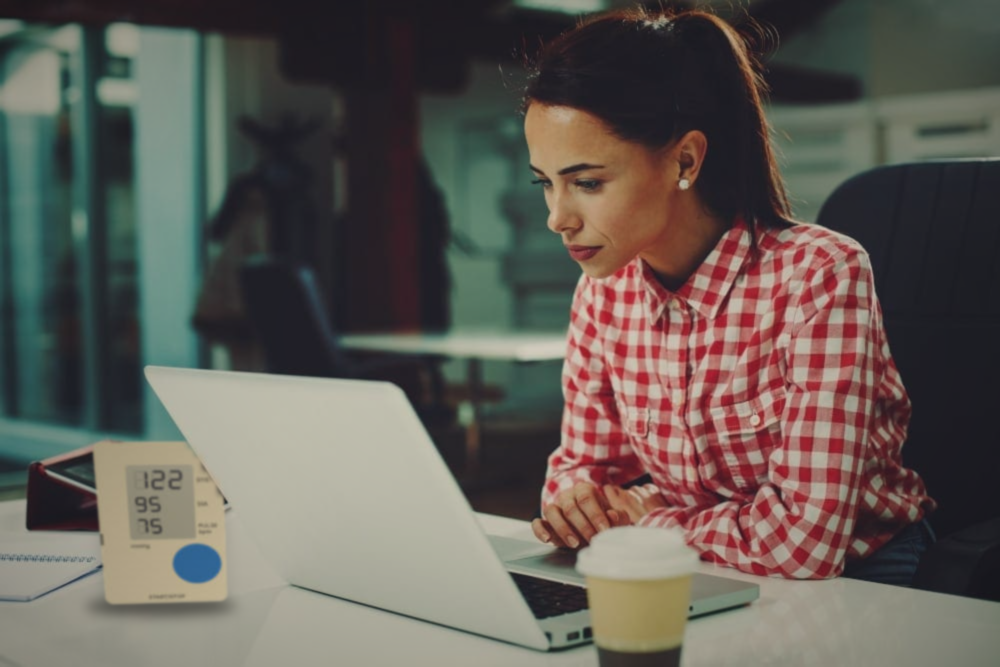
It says 75 bpm
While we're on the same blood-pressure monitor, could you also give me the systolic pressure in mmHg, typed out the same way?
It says 122 mmHg
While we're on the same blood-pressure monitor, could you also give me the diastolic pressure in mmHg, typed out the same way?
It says 95 mmHg
